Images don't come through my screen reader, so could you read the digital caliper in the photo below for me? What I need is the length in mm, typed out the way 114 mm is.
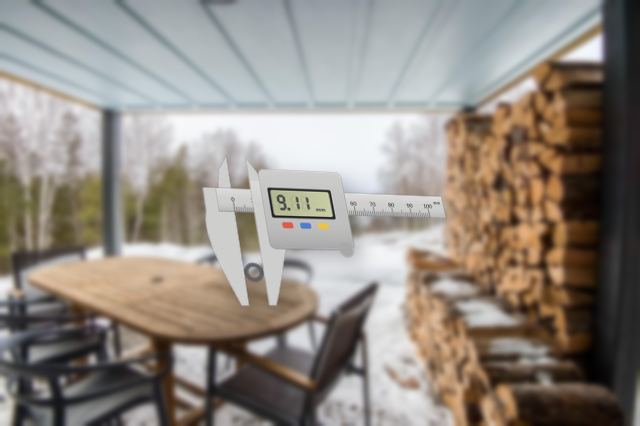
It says 9.11 mm
